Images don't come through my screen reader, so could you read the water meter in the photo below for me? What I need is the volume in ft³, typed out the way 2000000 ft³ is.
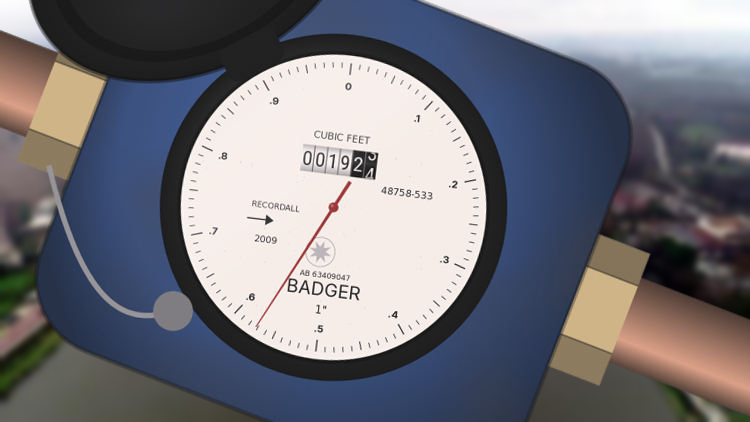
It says 1923.57 ft³
